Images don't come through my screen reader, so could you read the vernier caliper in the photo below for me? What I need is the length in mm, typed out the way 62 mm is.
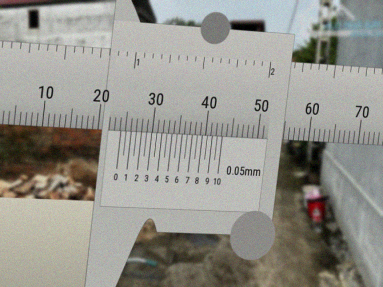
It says 24.2 mm
